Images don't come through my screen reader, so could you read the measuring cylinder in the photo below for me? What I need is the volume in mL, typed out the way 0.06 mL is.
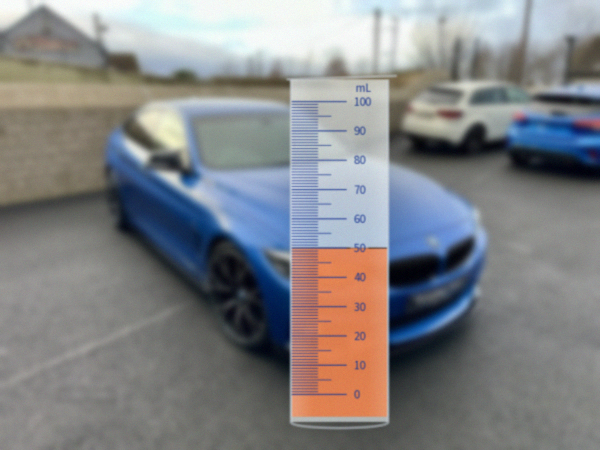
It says 50 mL
